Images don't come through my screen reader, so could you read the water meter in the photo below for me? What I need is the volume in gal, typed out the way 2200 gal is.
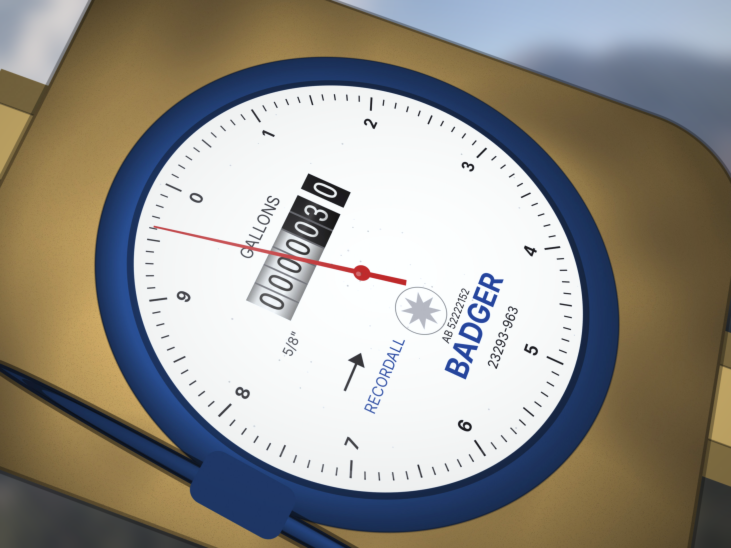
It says 29.6 gal
